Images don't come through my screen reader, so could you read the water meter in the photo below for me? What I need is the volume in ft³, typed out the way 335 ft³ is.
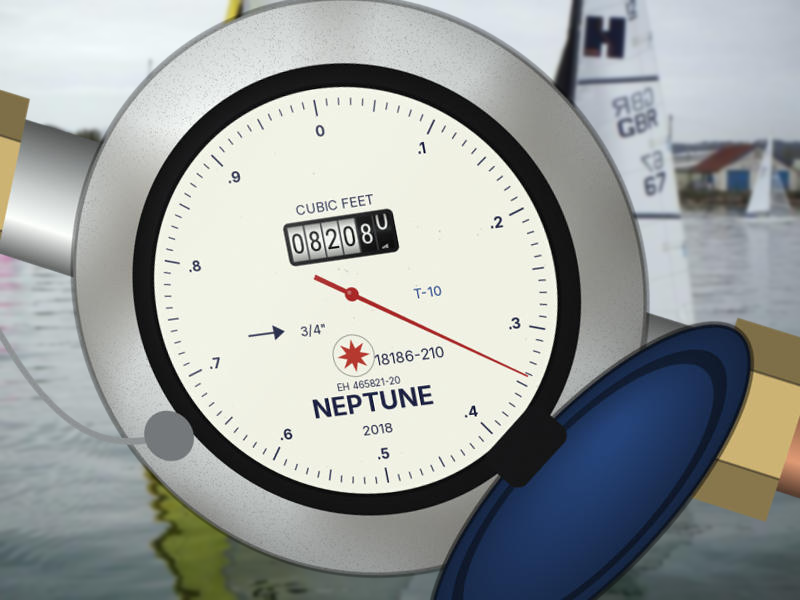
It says 82080.34 ft³
